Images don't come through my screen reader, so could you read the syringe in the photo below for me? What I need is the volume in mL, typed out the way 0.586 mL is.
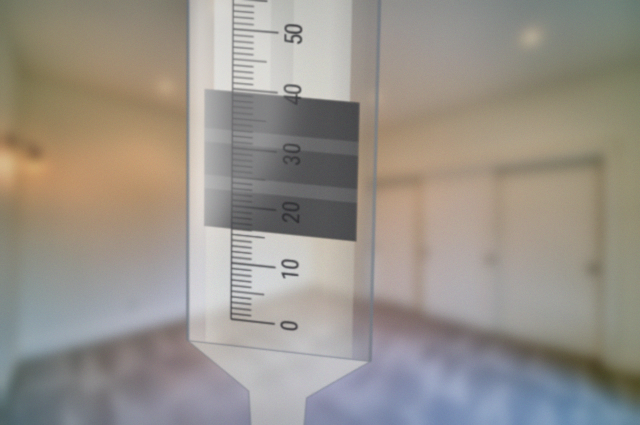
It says 16 mL
